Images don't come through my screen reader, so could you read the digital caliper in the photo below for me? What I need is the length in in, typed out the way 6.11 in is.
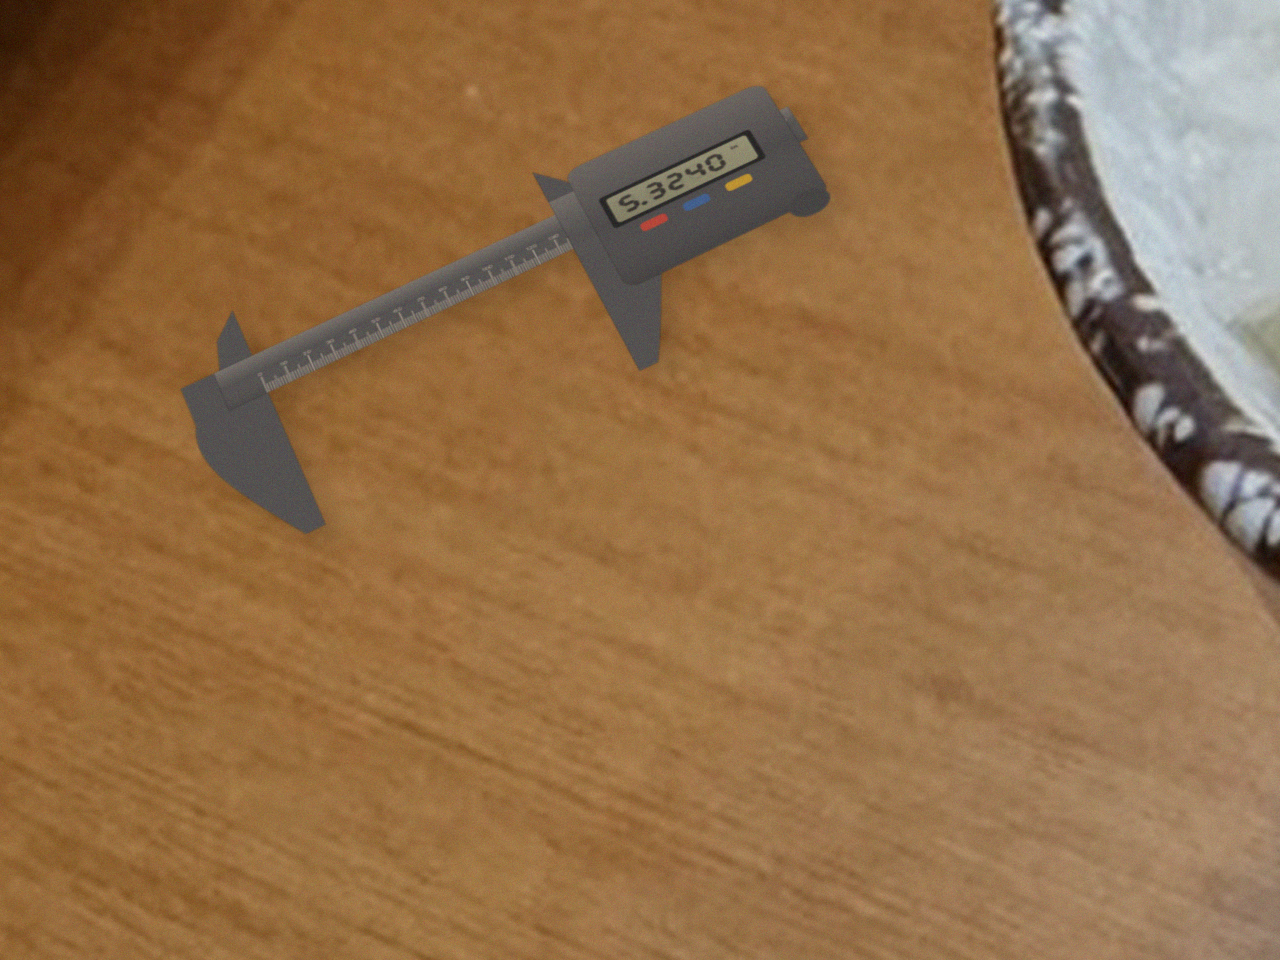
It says 5.3240 in
